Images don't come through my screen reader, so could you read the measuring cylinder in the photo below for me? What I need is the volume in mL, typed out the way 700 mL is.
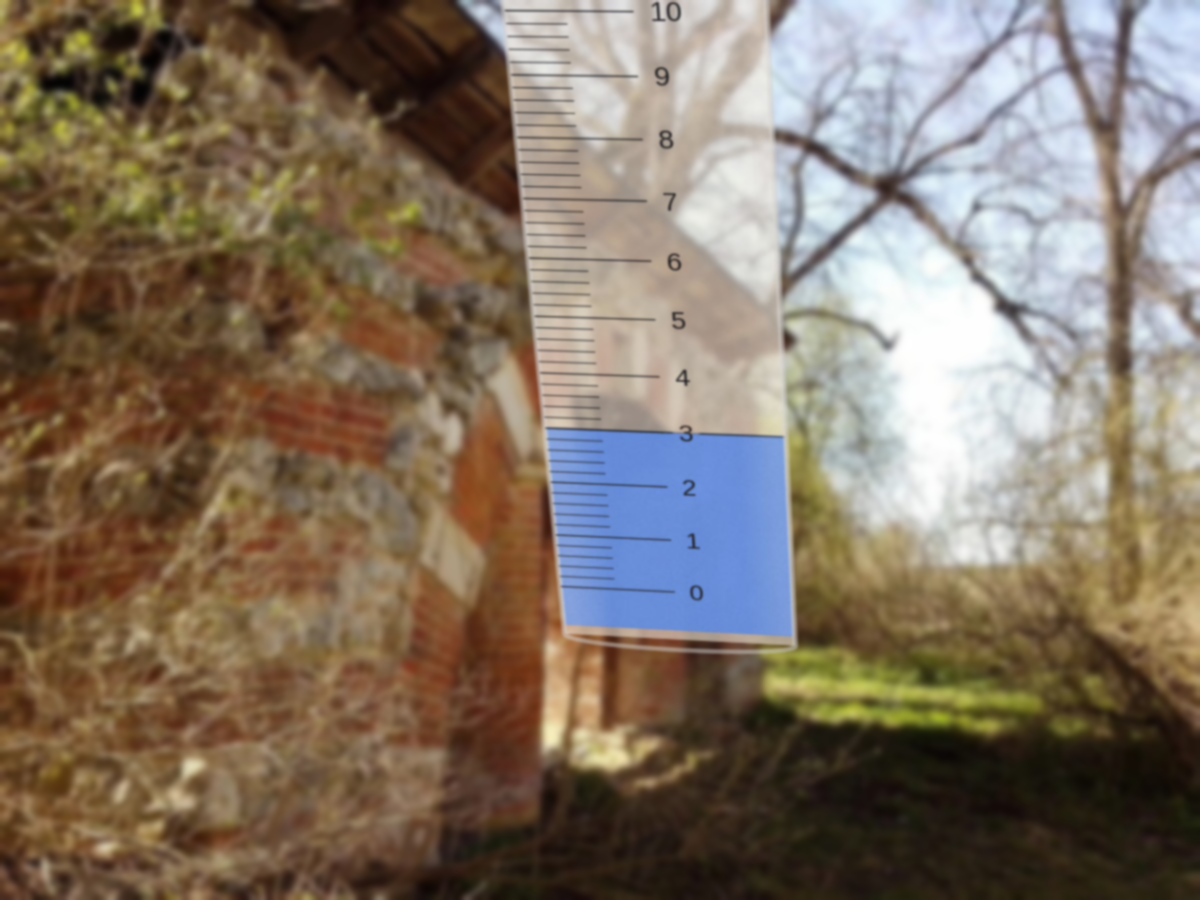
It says 3 mL
